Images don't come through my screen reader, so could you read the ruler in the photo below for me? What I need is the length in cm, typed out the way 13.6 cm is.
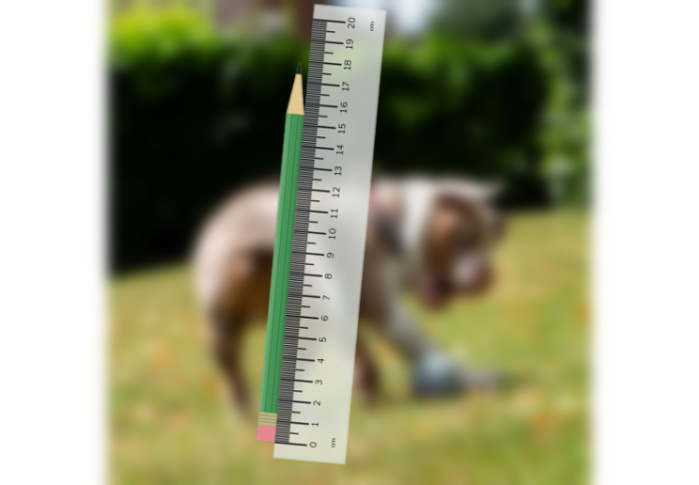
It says 18 cm
